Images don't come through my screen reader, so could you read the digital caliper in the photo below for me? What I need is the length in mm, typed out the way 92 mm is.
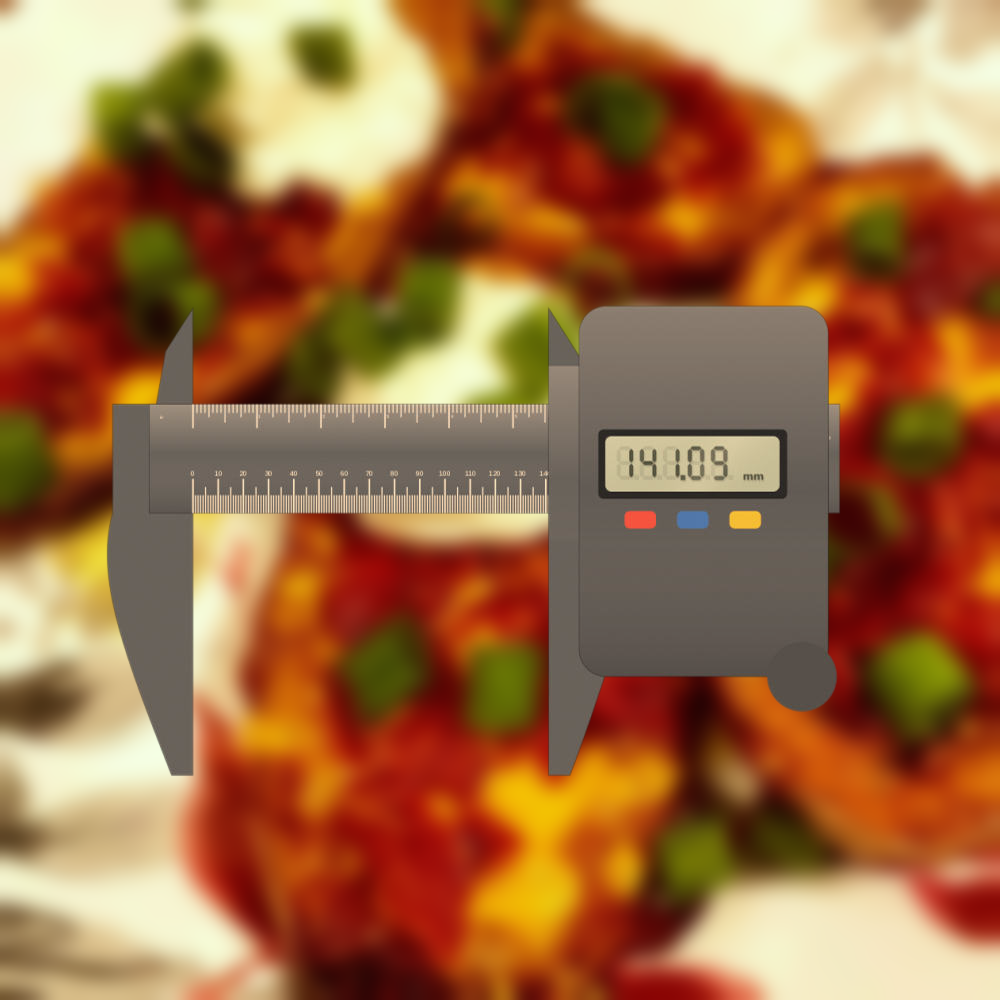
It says 141.09 mm
